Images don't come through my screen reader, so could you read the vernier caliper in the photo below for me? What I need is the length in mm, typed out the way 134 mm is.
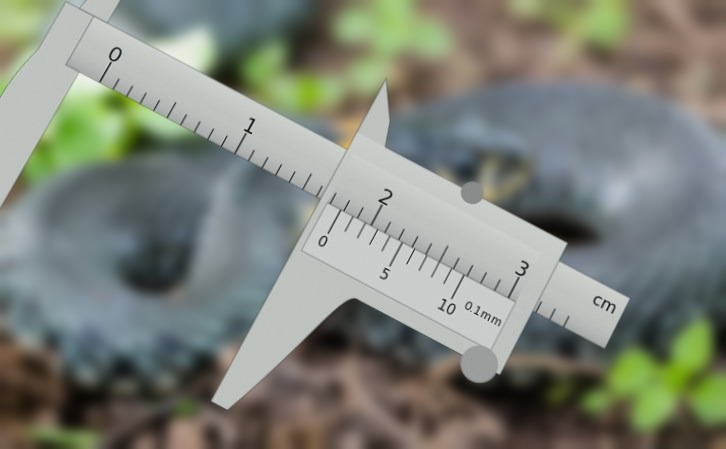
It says 17.8 mm
